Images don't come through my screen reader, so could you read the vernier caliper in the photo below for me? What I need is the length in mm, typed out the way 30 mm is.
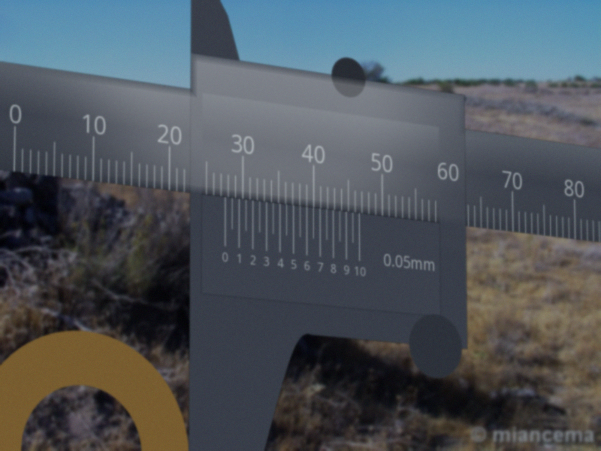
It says 27.6 mm
